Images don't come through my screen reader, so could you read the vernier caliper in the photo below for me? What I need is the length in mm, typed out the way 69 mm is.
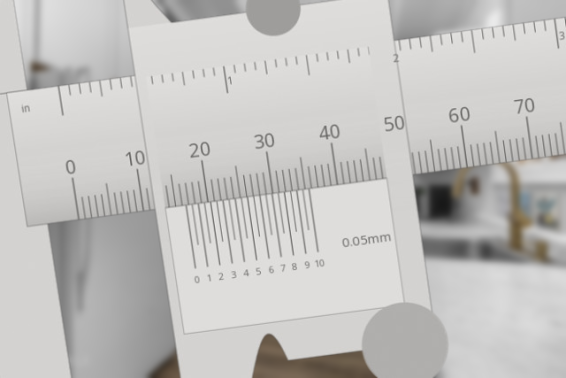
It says 16.6 mm
